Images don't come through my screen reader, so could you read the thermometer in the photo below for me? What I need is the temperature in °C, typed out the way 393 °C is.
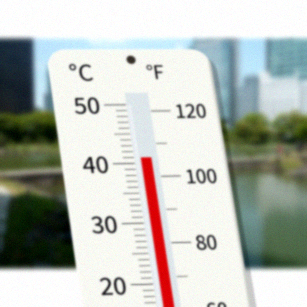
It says 41 °C
